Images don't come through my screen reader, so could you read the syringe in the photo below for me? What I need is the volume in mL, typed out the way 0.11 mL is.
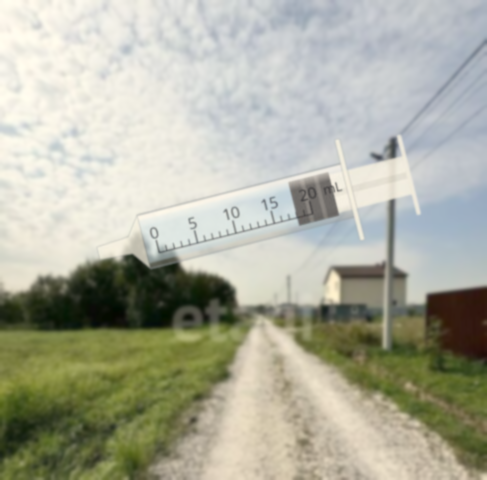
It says 18 mL
